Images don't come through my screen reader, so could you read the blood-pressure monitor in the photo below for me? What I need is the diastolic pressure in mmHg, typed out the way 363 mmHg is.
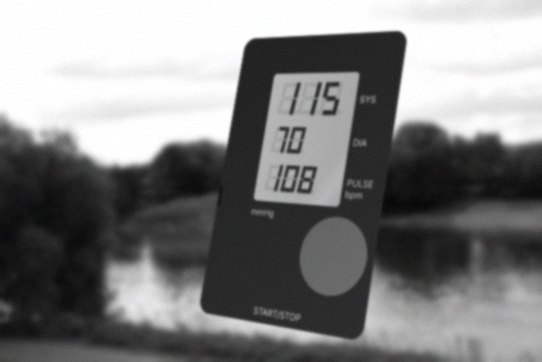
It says 70 mmHg
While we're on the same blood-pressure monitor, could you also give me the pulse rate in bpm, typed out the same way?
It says 108 bpm
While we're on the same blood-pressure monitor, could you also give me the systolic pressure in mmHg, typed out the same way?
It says 115 mmHg
